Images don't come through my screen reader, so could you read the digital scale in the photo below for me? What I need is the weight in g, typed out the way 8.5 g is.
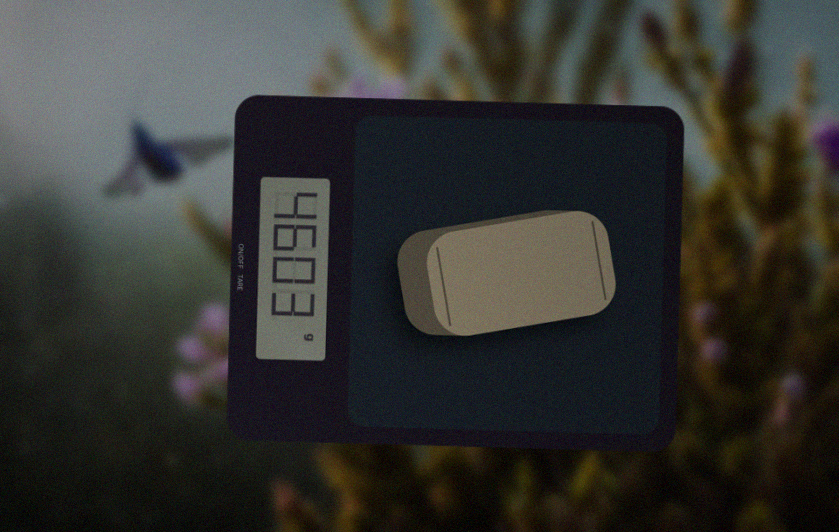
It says 4603 g
